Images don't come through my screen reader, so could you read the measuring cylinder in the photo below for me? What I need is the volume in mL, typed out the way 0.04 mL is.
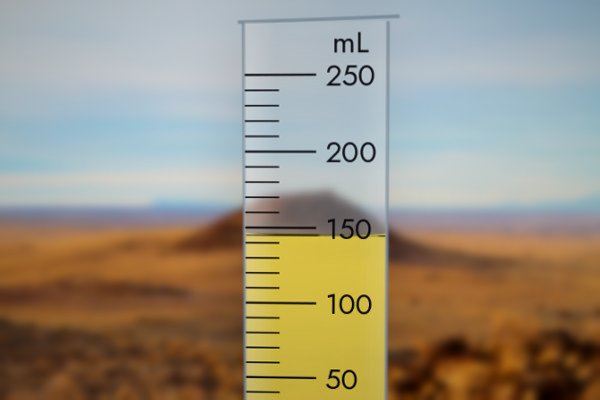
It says 145 mL
